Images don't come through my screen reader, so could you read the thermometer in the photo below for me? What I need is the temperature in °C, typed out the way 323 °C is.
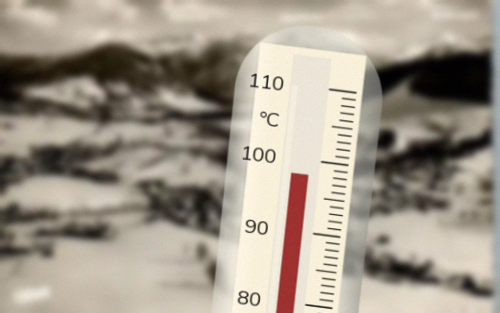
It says 98 °C
